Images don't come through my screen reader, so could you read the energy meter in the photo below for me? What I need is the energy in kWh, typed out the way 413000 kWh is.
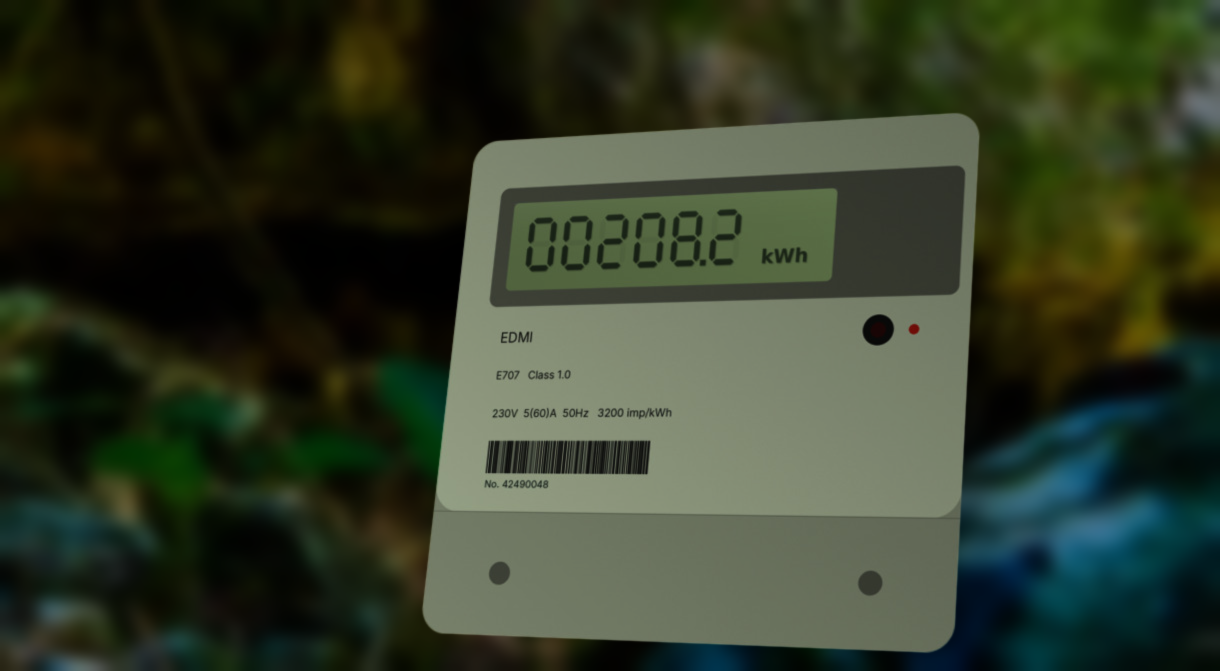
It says 208.2 kWh
